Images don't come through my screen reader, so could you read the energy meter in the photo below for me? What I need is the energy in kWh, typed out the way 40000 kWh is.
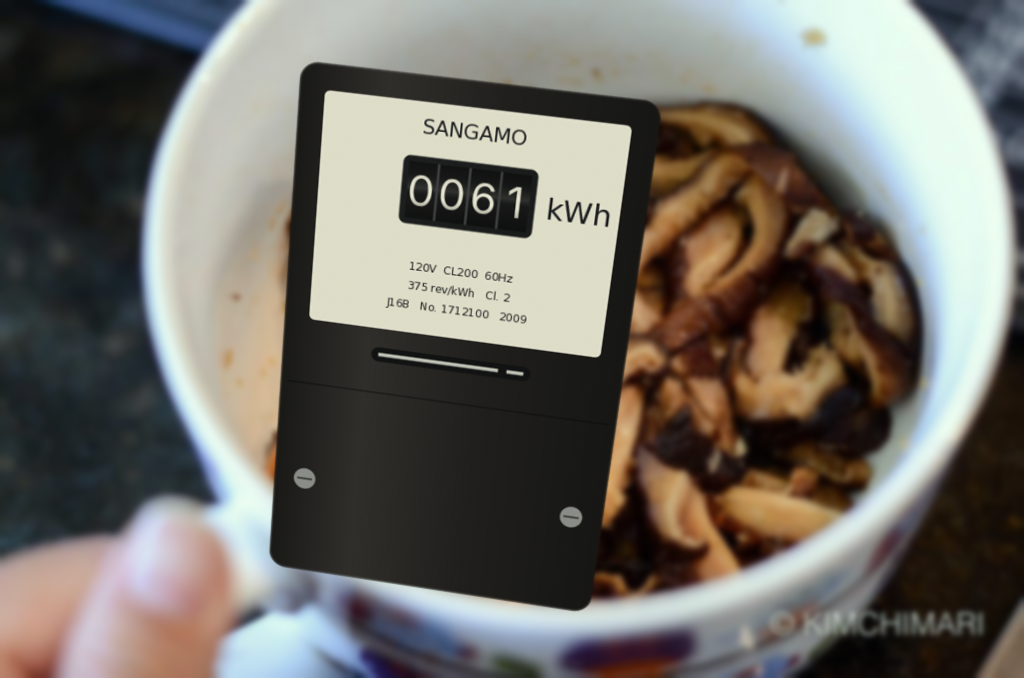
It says 61 kWh
